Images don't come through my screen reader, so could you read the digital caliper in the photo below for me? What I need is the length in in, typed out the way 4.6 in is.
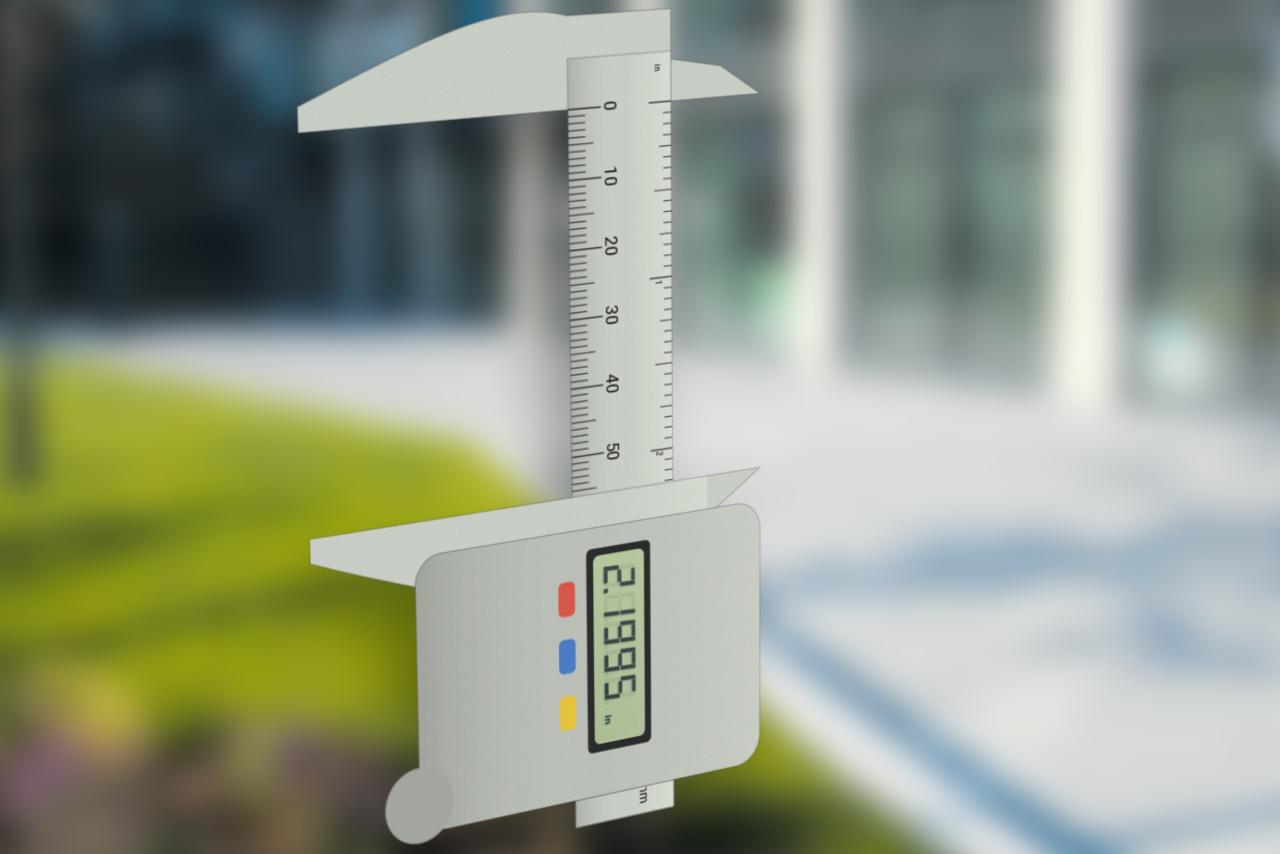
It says 2.1995 in
